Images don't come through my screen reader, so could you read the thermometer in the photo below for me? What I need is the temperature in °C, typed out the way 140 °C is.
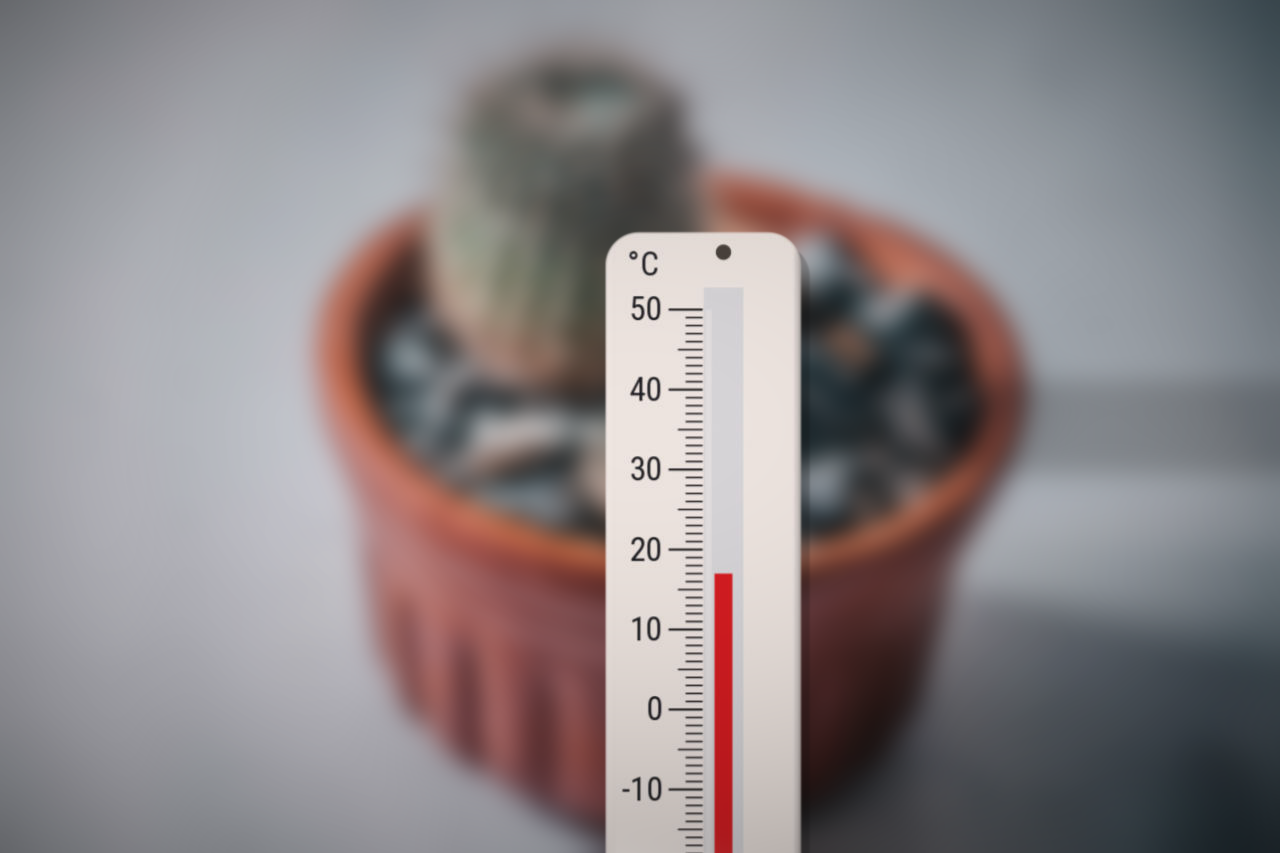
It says 17 °C
